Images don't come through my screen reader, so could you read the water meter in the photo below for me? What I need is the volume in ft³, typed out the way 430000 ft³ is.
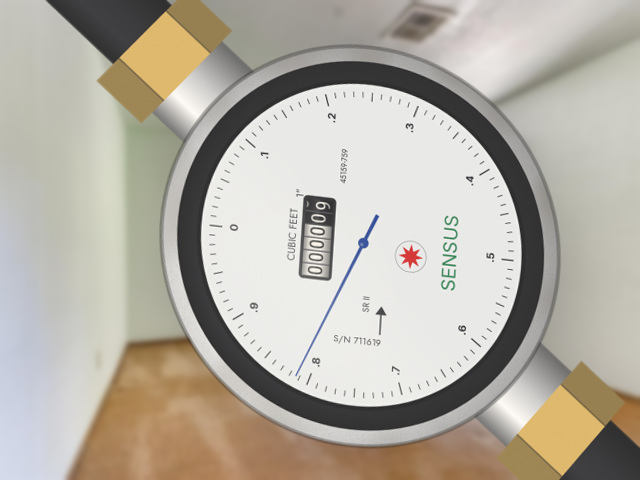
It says 8.81 ft³
